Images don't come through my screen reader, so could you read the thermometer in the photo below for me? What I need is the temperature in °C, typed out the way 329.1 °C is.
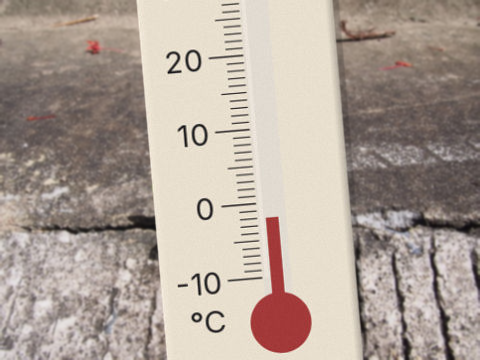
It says -2 °C
